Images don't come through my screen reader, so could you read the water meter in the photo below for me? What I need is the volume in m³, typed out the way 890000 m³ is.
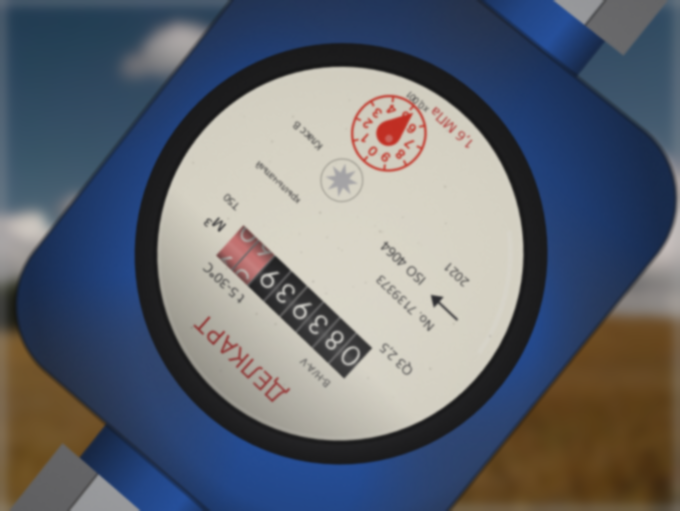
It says 83939.595 m³
